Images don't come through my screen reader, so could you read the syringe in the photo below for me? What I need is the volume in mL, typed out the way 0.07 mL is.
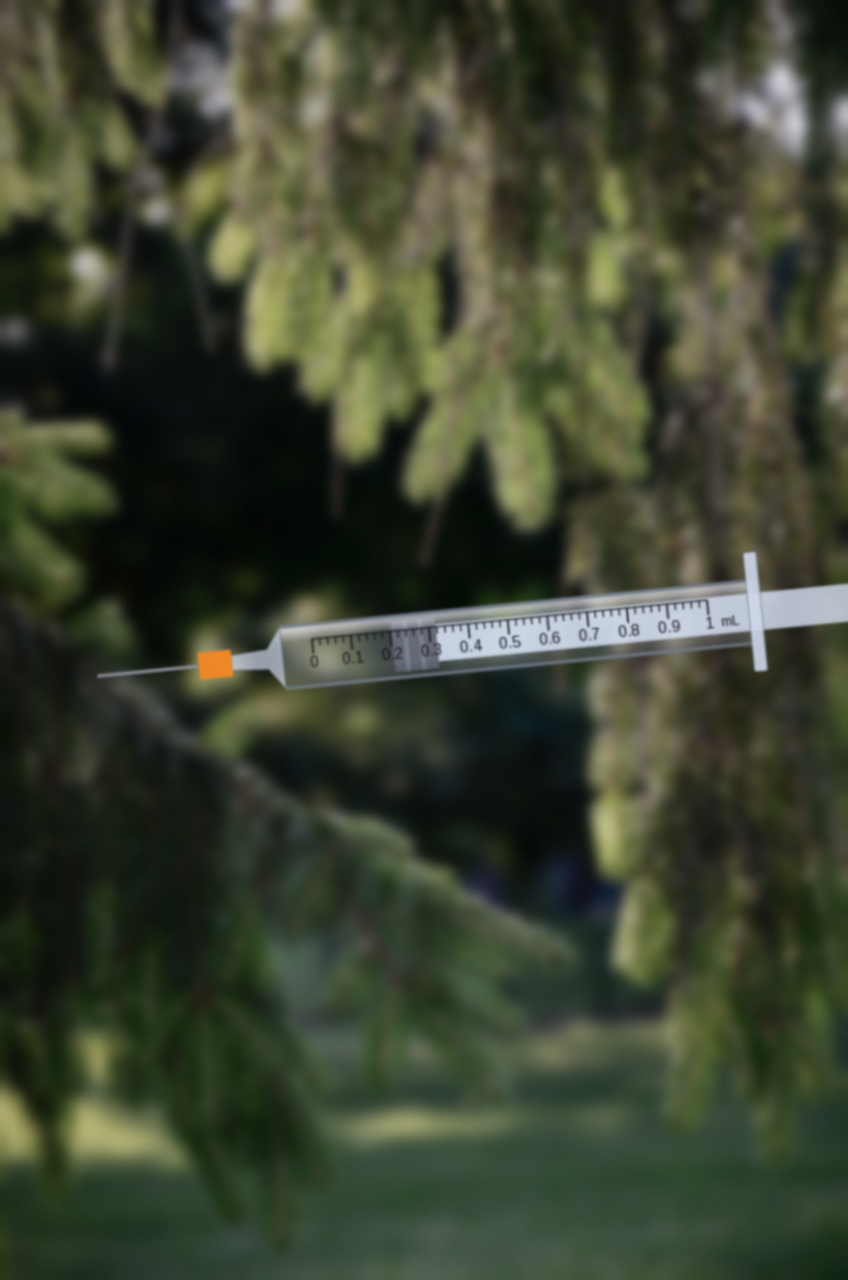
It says 0.2 mL
